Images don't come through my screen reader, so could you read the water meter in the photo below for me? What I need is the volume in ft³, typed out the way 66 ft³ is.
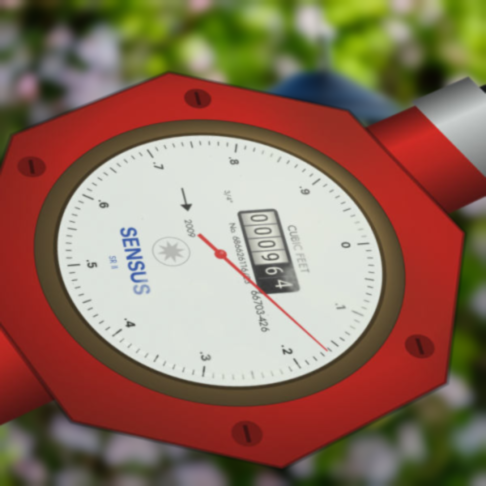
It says 964.16 ft³
